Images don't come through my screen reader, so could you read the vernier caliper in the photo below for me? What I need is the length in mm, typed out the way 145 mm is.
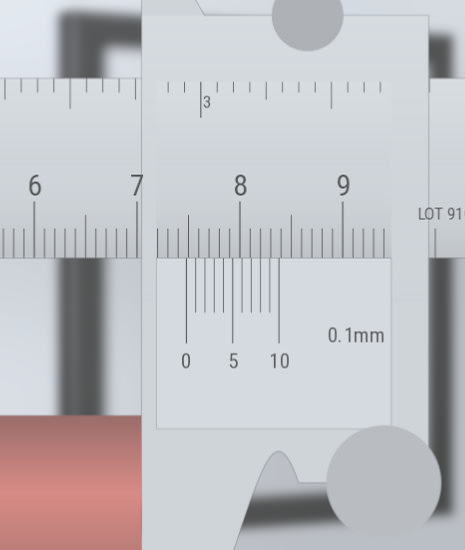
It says 74.8 mm
